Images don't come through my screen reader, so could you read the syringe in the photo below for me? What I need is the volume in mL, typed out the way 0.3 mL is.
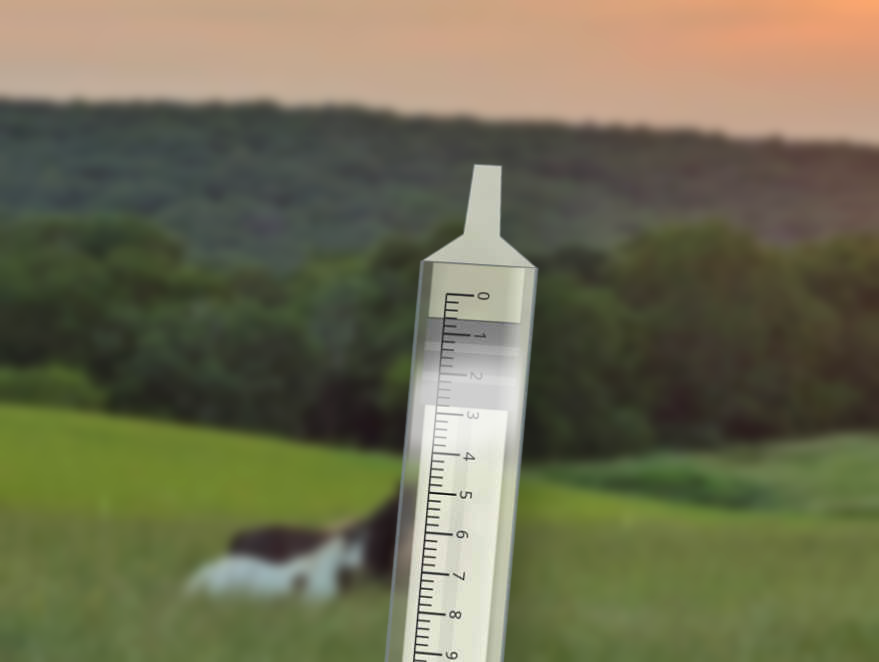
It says 0.6 mL
